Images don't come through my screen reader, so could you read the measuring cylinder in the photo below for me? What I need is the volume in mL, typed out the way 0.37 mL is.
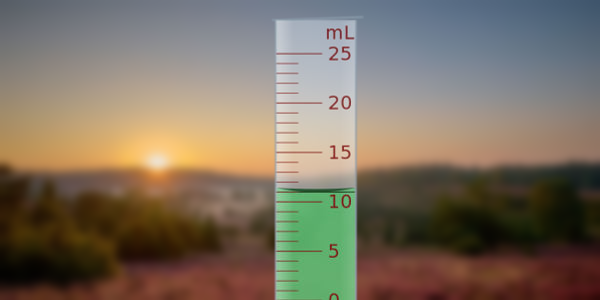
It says 11 mL
